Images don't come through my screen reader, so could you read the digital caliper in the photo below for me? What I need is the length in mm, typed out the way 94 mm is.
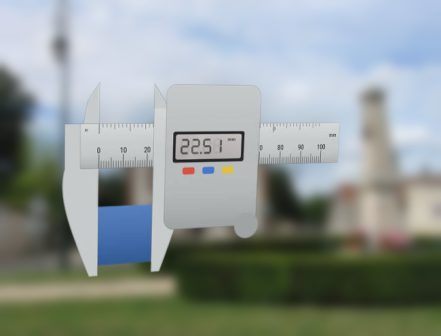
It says 22.51 mm
